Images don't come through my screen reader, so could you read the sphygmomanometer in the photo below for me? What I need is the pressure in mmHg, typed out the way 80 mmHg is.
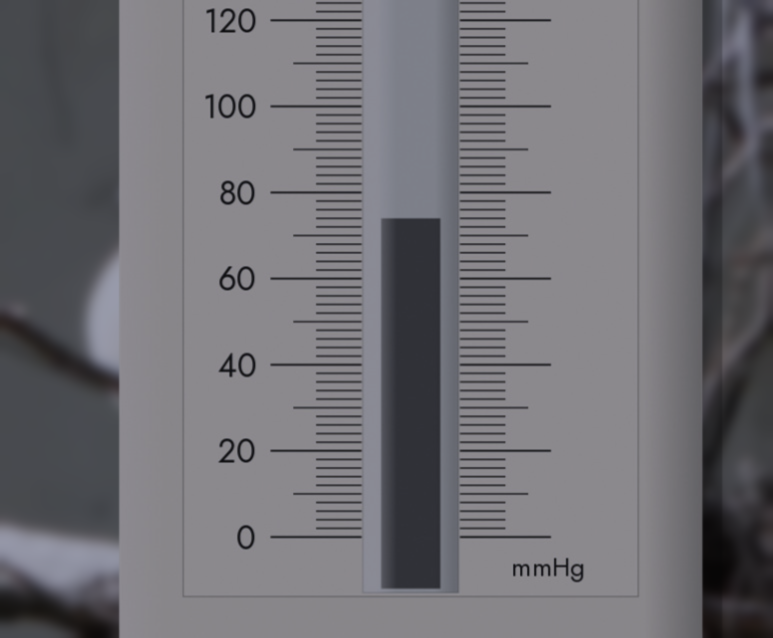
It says 74 mmHg
